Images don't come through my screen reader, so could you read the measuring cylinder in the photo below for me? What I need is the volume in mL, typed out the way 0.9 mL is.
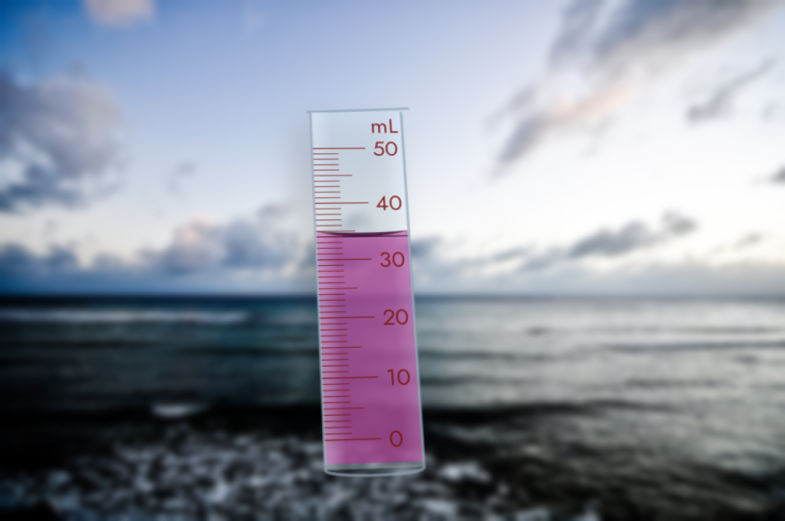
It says 34 mL
